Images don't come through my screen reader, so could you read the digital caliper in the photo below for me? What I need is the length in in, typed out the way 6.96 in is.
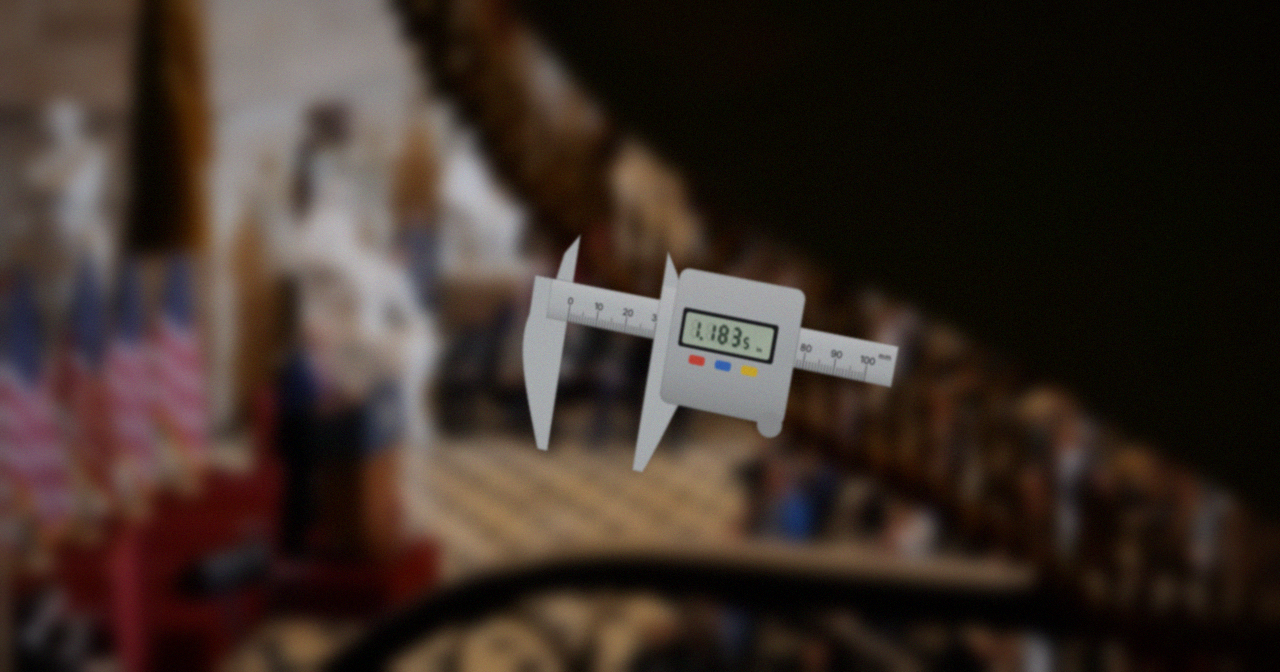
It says 1.1835 in
